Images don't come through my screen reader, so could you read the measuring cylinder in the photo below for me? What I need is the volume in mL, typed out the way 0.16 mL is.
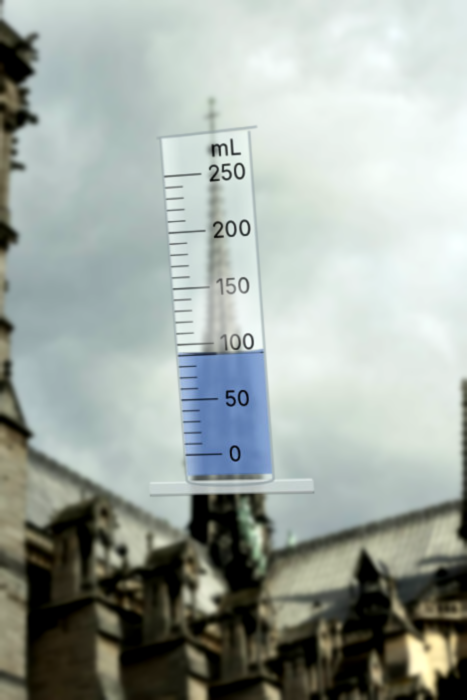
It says 90 mL
